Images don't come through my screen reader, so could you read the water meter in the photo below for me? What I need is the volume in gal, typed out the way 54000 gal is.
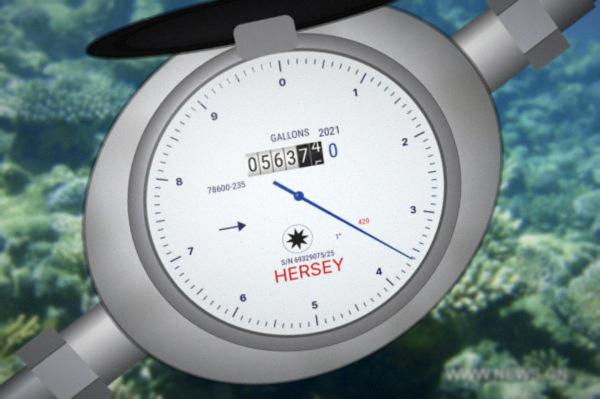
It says 563743.6 gal
